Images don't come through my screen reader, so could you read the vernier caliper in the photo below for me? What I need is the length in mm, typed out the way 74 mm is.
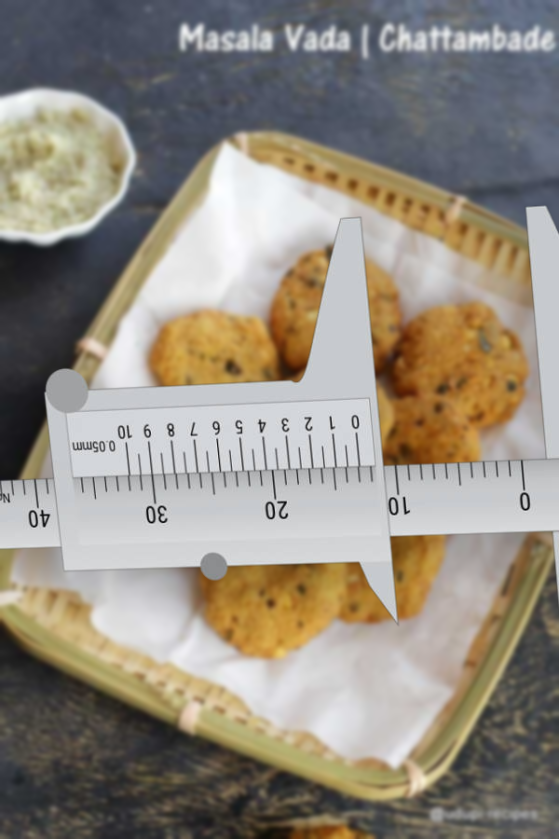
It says 12.9 mm
